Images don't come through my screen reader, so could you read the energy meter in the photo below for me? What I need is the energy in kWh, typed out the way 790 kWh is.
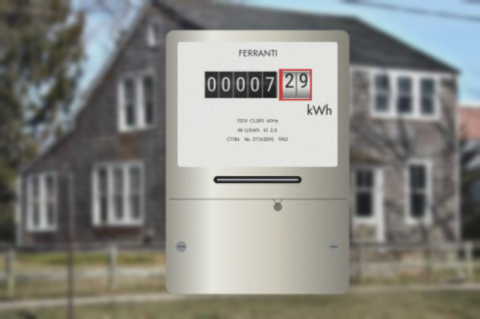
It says 7.29 kWh
